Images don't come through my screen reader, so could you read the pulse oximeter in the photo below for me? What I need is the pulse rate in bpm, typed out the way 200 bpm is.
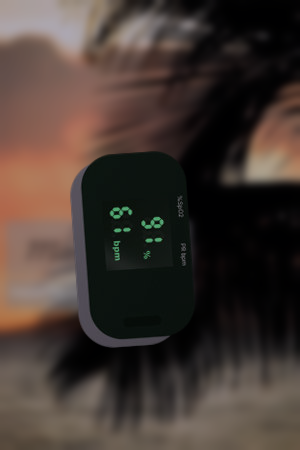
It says 61 bpm
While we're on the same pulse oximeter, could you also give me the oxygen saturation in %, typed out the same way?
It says 91 %
